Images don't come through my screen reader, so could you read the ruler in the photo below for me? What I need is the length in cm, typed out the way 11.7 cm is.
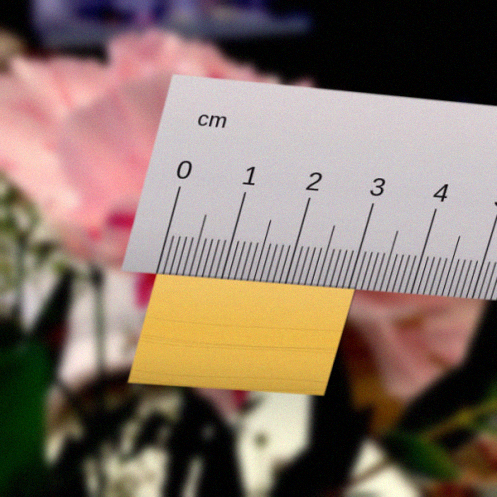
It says 3.1 cm
